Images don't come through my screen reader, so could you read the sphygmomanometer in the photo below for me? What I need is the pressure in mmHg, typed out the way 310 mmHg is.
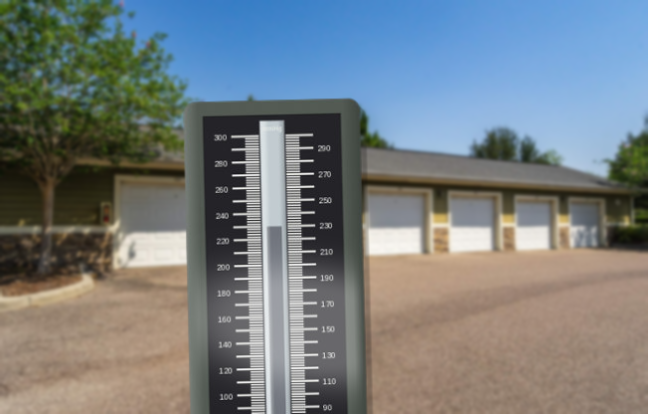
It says 230 mmHg
